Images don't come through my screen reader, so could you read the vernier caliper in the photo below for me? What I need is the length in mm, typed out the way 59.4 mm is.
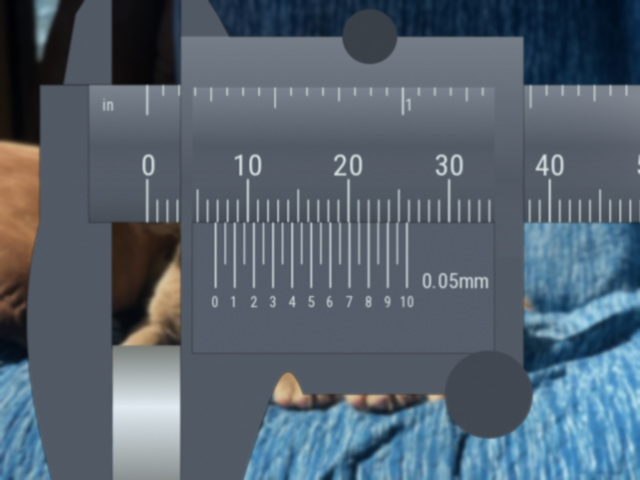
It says 6.8 mm
